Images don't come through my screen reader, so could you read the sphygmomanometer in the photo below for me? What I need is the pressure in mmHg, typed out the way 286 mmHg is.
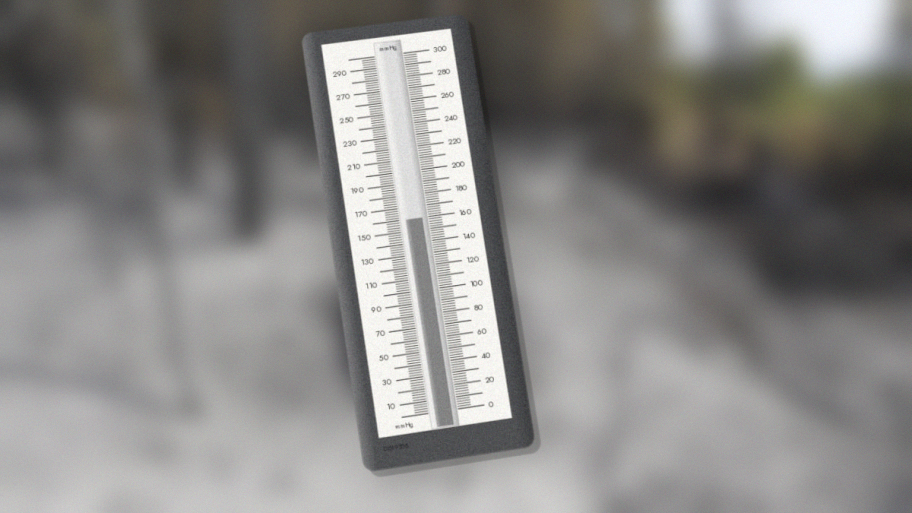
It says 160 mmHg
